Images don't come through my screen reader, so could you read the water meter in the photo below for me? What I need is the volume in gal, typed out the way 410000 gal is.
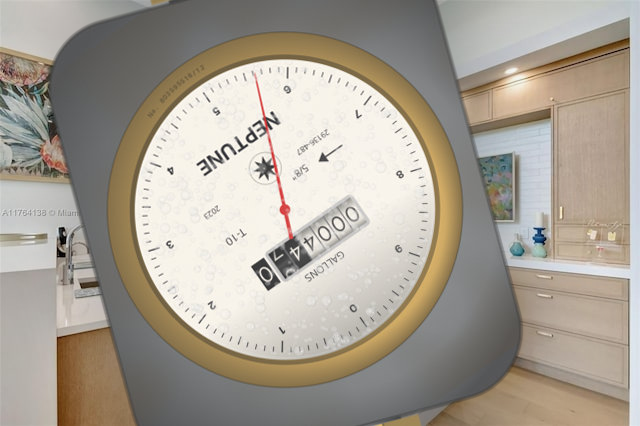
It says 4465.6 gal
